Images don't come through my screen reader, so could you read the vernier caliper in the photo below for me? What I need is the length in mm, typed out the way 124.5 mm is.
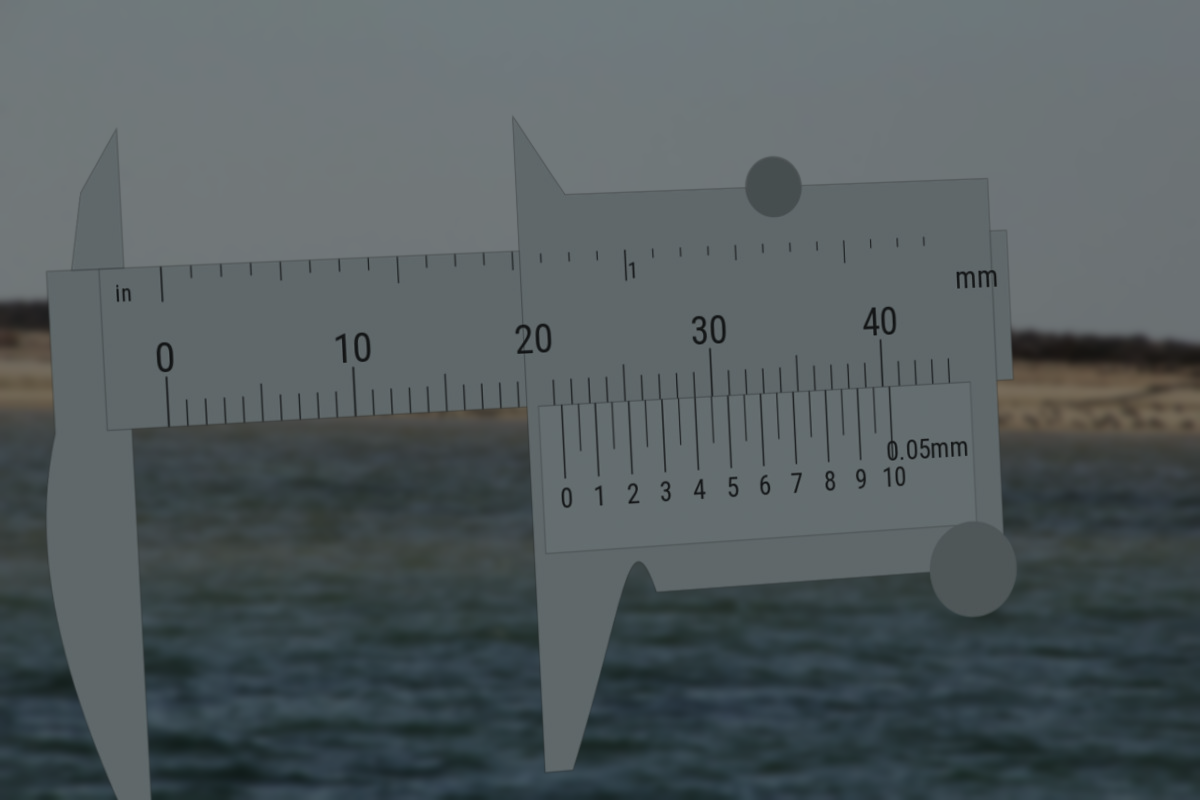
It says 21.4 mm
